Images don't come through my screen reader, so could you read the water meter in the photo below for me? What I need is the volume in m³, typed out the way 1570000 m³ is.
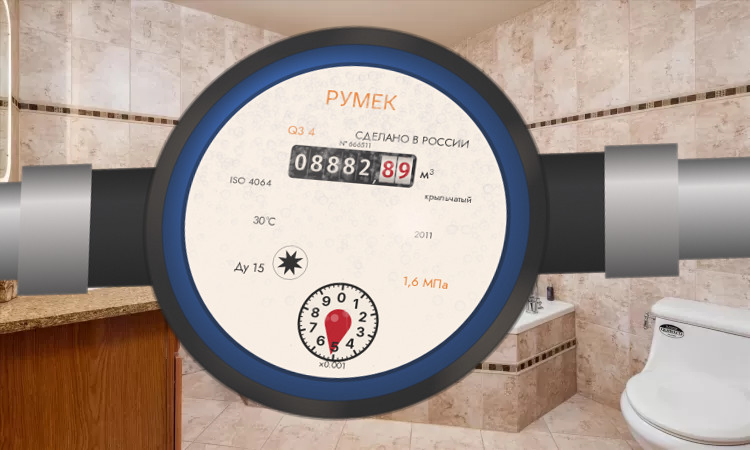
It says 8882.895 m³
